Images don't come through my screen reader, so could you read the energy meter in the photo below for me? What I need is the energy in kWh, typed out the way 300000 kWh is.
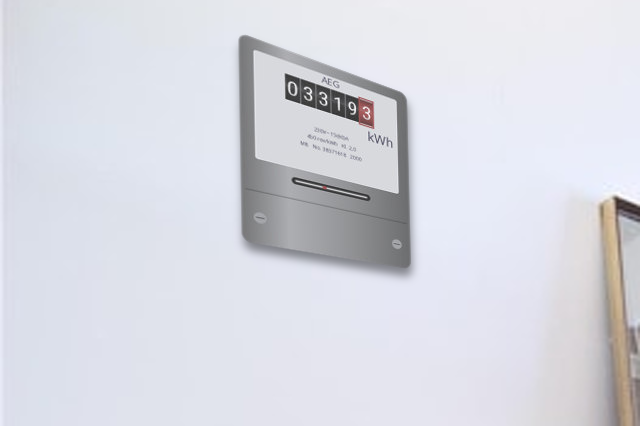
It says 3319.3 kWh
